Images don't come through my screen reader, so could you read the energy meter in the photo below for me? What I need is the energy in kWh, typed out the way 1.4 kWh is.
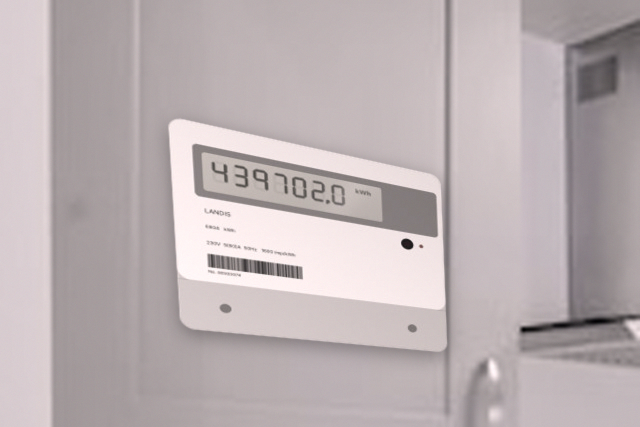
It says 439702.0 kWh
